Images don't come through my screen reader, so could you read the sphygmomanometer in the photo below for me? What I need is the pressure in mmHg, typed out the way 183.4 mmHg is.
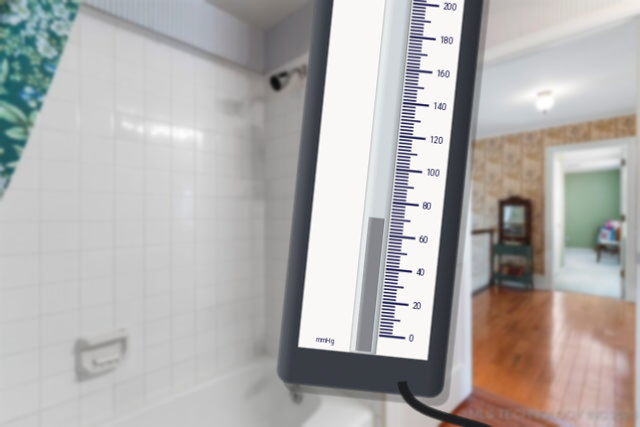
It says 70 mmHg
